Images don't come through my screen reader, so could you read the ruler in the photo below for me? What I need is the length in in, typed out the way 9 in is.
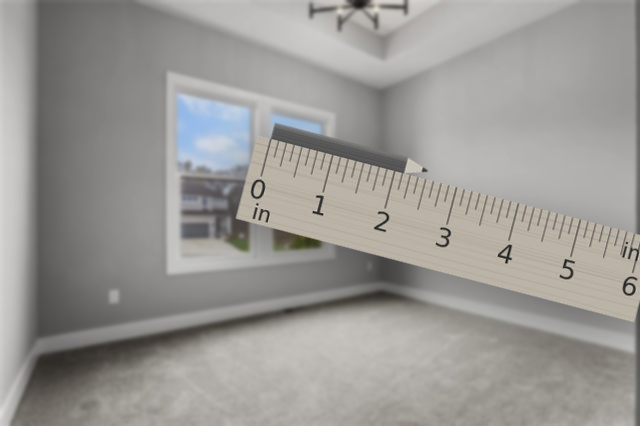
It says 2.5 in
